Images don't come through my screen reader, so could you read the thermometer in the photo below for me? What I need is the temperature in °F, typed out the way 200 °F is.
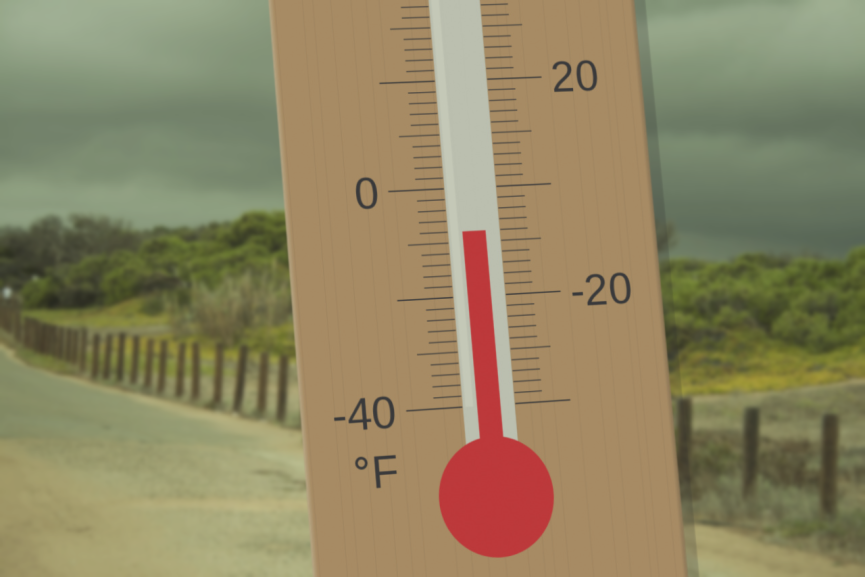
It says -8 °F
